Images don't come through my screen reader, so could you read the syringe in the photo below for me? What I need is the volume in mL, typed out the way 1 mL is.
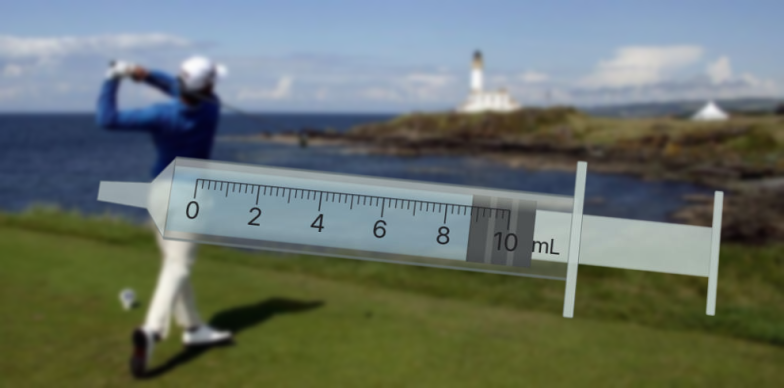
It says 8.8 mL
